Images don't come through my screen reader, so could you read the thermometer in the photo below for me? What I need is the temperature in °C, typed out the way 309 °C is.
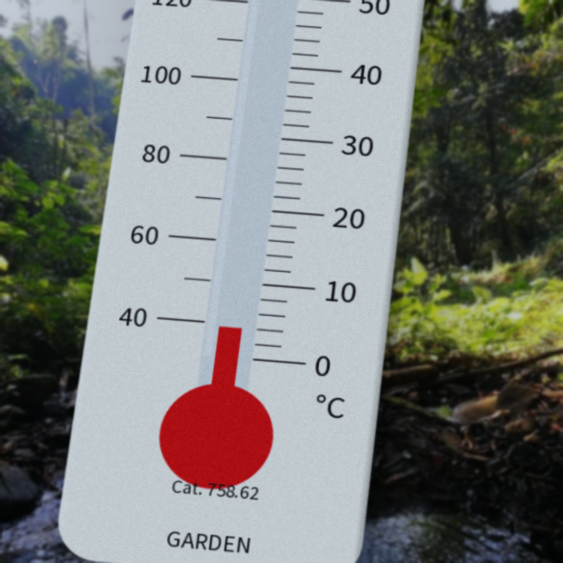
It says 4 °C
